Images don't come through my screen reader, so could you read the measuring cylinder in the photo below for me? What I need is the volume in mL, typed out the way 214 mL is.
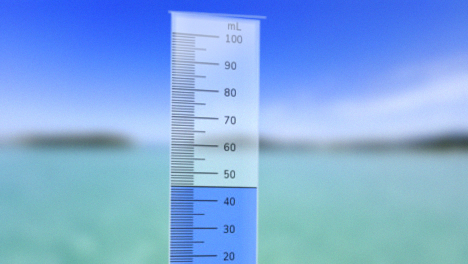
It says 45 mL
